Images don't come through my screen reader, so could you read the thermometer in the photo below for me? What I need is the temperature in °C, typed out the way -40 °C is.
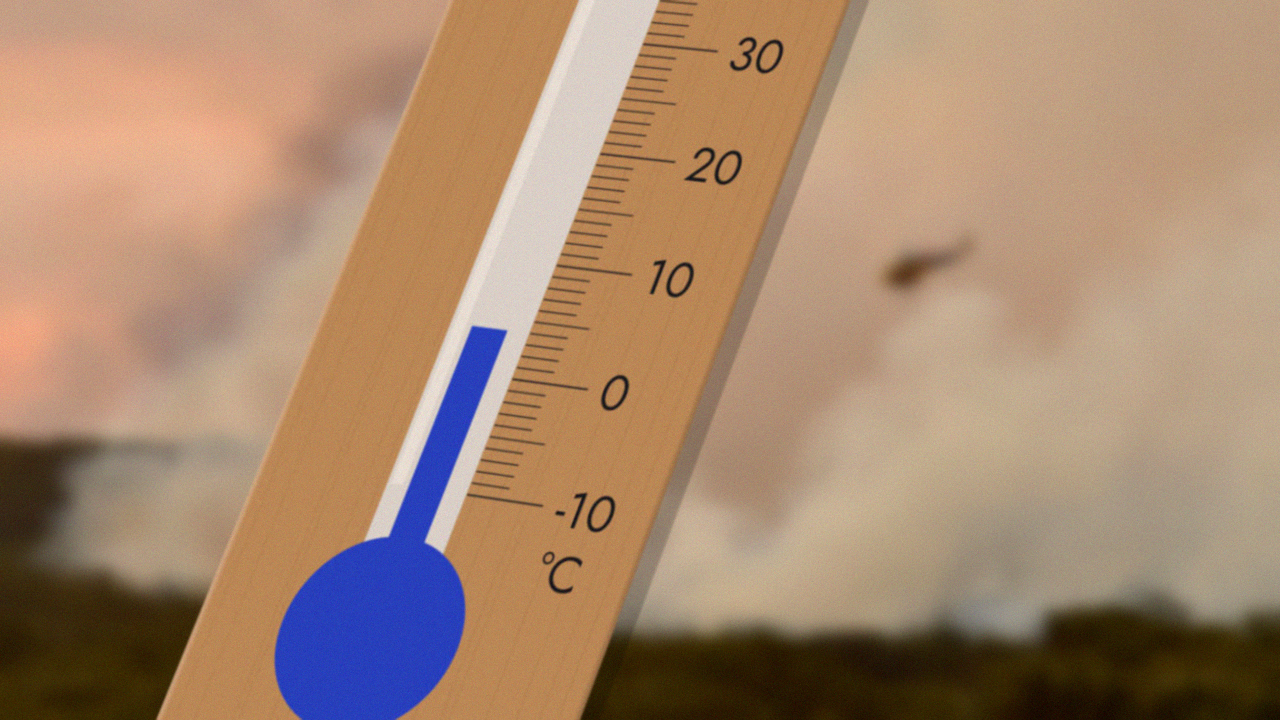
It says 4 °C
